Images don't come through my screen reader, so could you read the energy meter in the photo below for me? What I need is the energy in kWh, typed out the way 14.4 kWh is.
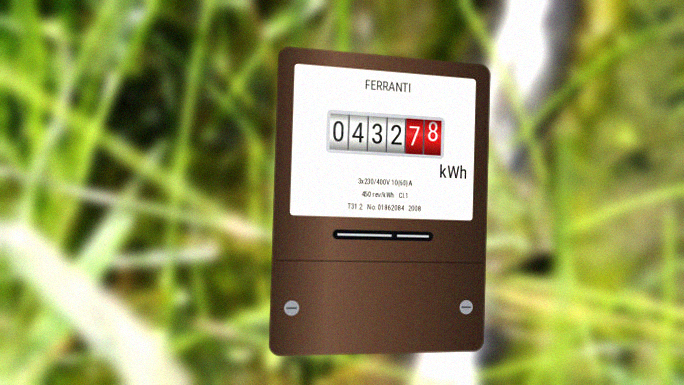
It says 432.78 kWh
